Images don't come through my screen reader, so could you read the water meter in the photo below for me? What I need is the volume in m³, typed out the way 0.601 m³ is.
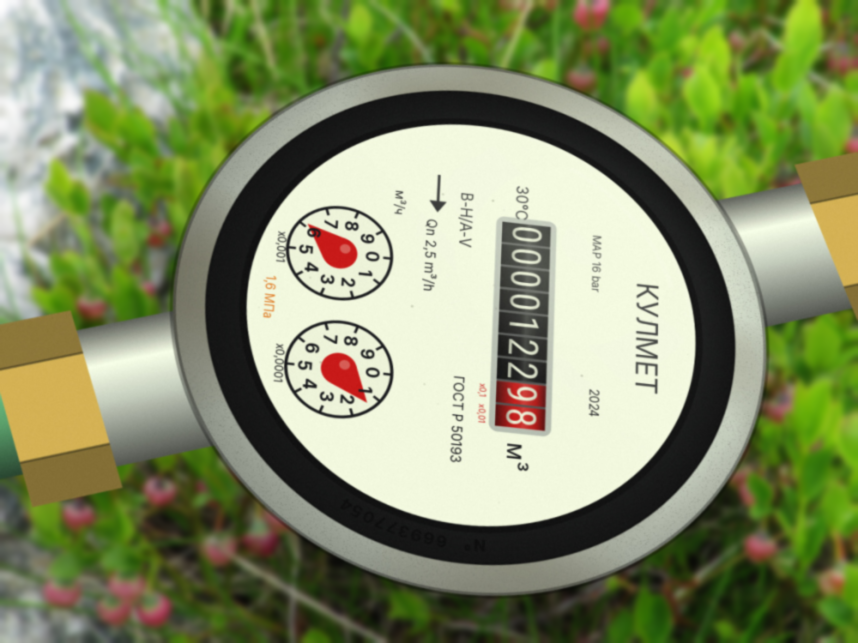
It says 122.9861 m³
